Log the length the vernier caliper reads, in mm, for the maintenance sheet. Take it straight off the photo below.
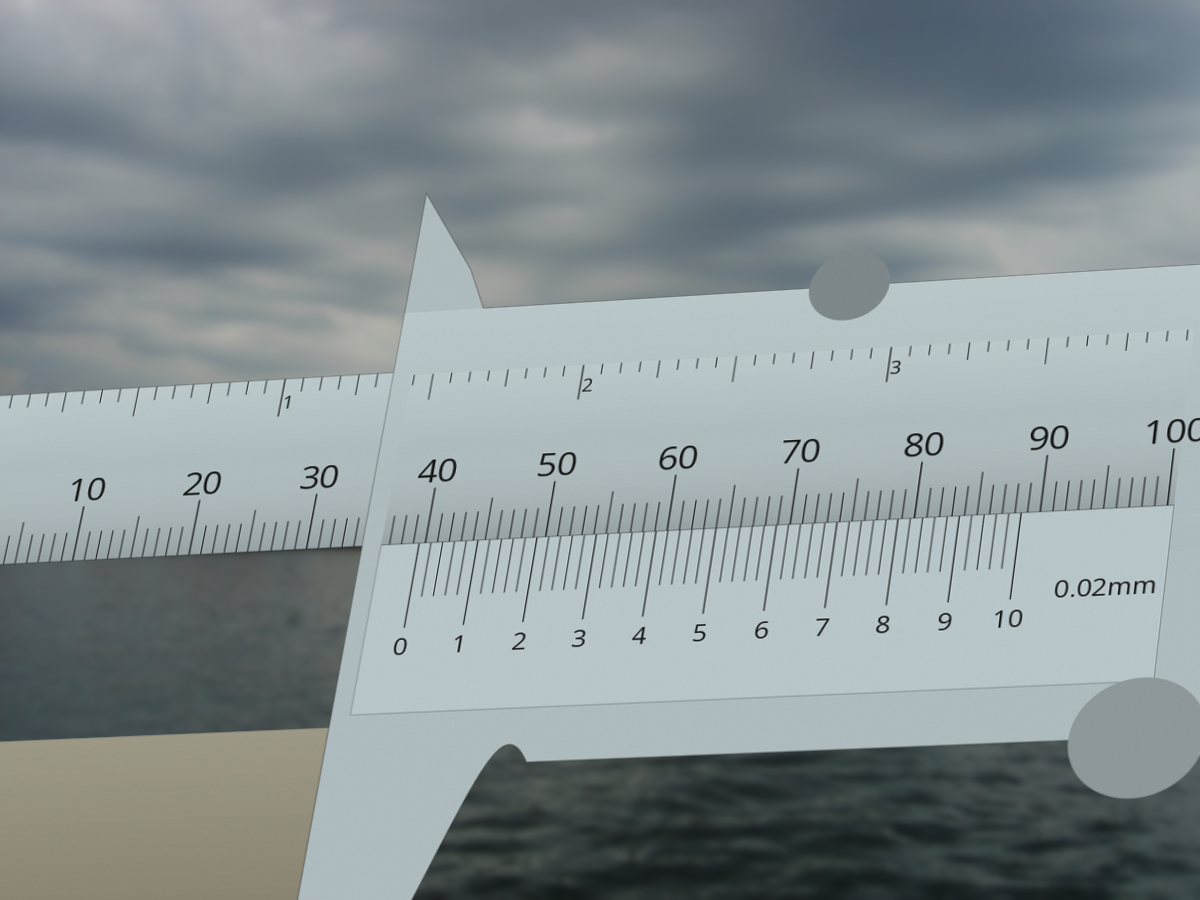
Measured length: 39.5 mm
